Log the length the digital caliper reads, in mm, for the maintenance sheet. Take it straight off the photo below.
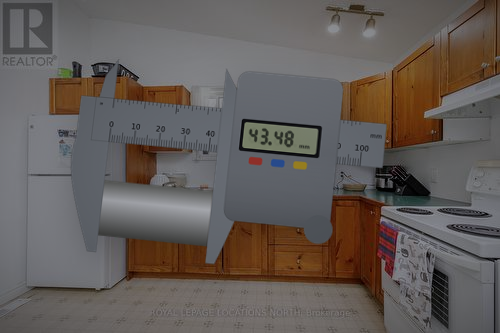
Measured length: 43.48 mm
